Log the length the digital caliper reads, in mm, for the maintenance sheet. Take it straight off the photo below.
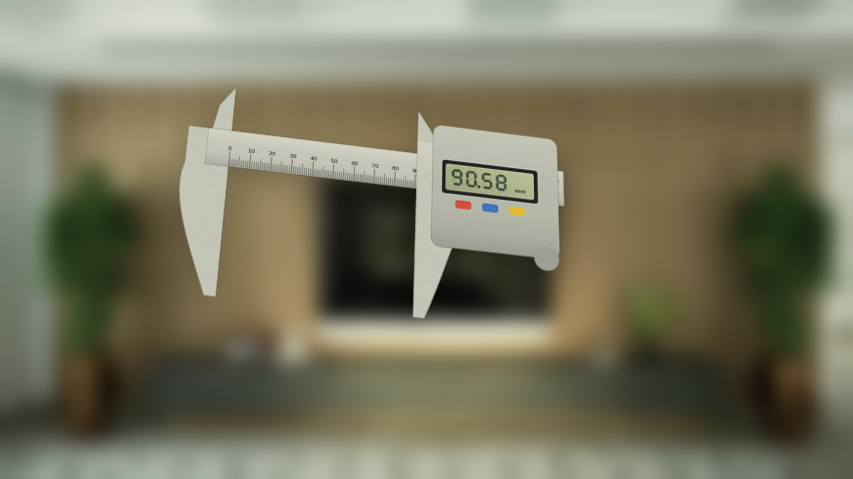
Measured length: 90.58 mm
